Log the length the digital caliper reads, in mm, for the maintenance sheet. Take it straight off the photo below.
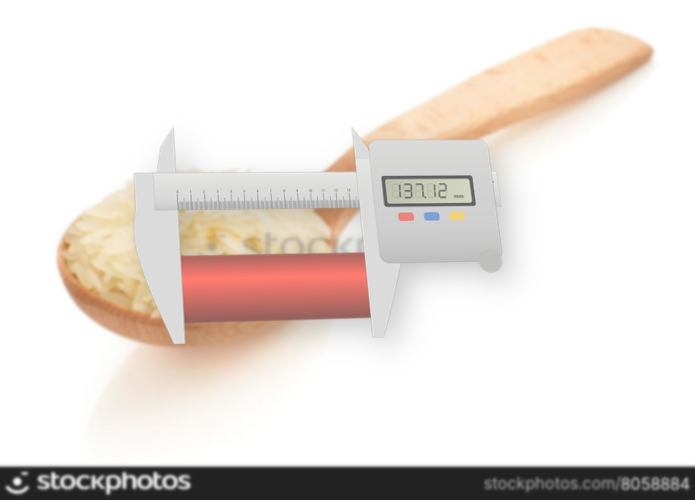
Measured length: 137.12 mm
